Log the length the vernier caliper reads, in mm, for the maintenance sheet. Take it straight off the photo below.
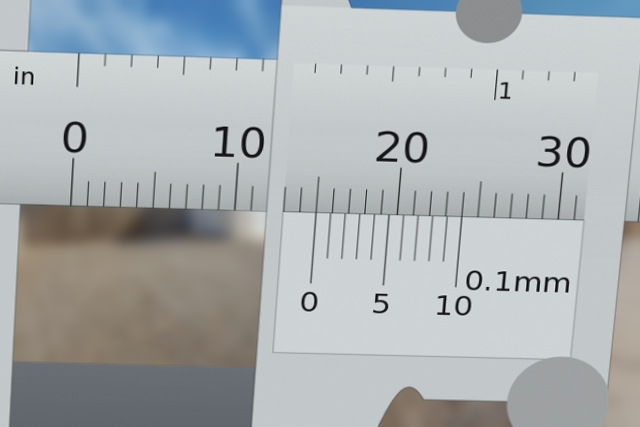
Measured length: 15.0 mm
